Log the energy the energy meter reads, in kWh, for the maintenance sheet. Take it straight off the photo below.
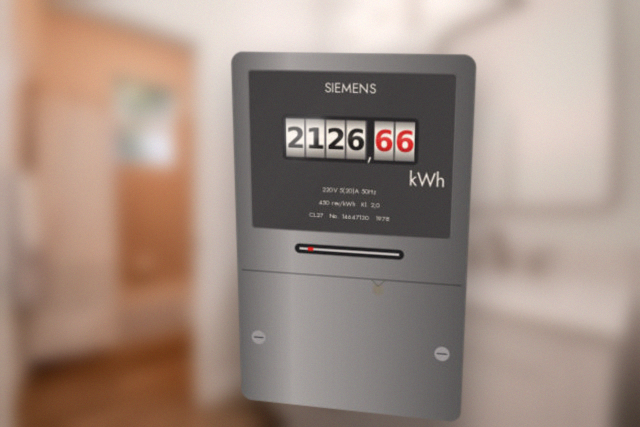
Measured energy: 2126.66 kWh
